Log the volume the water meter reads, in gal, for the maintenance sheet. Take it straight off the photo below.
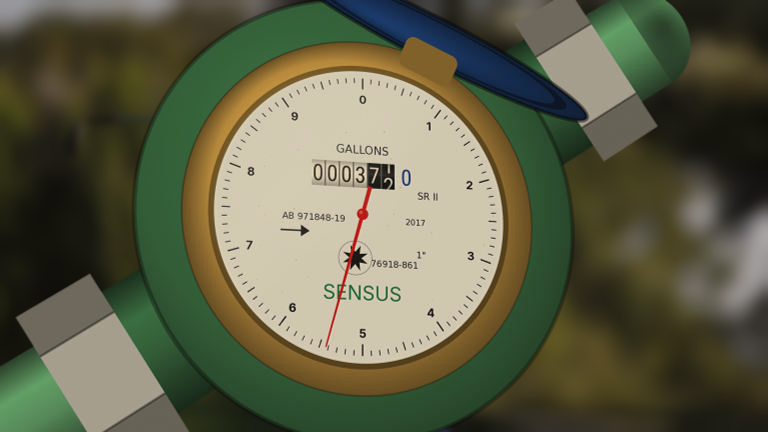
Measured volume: 3715.4 gal
